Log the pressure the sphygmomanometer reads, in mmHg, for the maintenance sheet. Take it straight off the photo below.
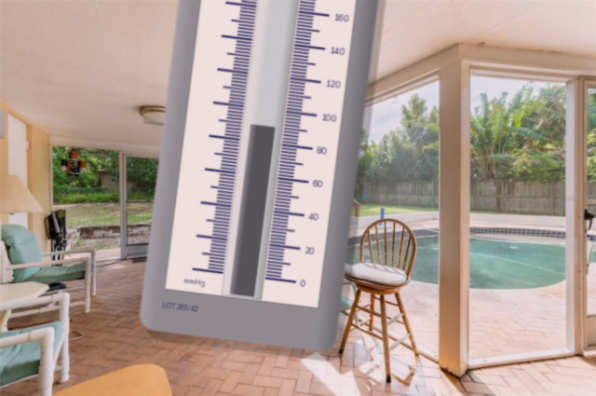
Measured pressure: 90 mmHg
